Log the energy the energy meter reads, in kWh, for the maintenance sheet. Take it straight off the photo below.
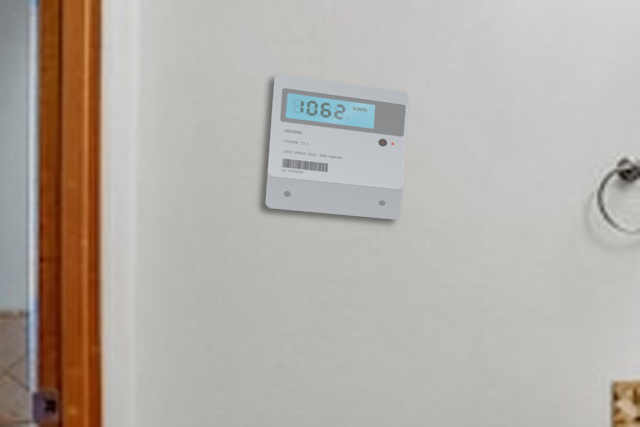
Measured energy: 1062 kWh
